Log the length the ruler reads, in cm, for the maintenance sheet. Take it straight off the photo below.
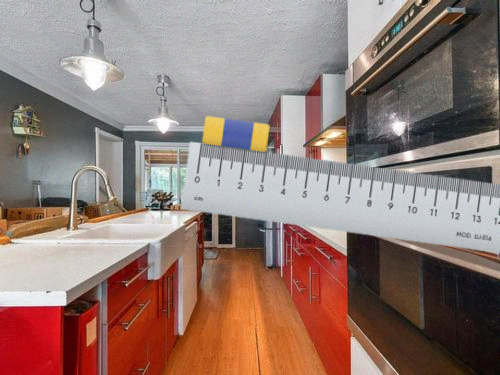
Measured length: 3 cm
